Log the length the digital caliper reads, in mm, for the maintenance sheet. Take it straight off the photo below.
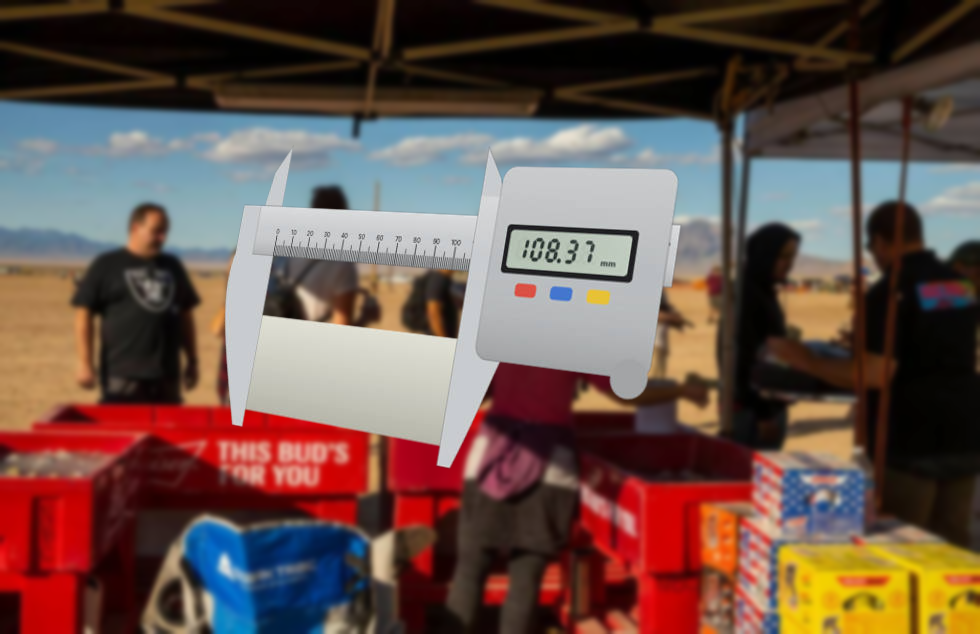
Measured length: 108.37 mm
